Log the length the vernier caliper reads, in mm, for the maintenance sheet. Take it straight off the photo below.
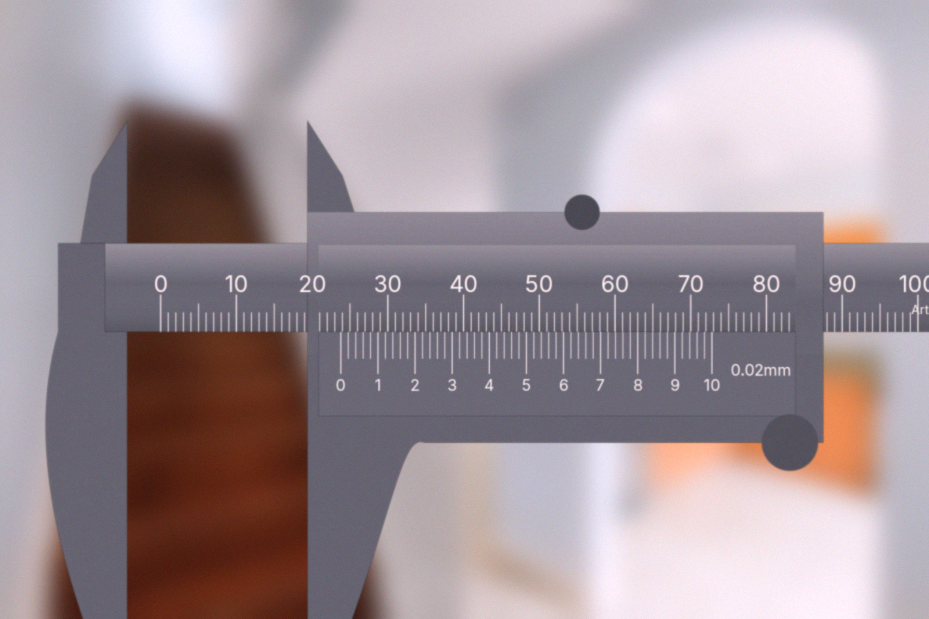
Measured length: 23.8 mm
